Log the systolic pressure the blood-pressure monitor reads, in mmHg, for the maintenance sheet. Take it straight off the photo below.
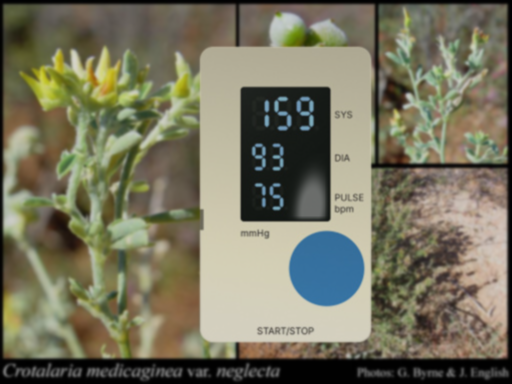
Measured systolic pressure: 159 mmHg
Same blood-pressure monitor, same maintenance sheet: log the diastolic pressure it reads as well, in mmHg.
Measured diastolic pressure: 93 mmHg
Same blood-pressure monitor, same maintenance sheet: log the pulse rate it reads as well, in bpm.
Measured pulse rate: 75 bpm
